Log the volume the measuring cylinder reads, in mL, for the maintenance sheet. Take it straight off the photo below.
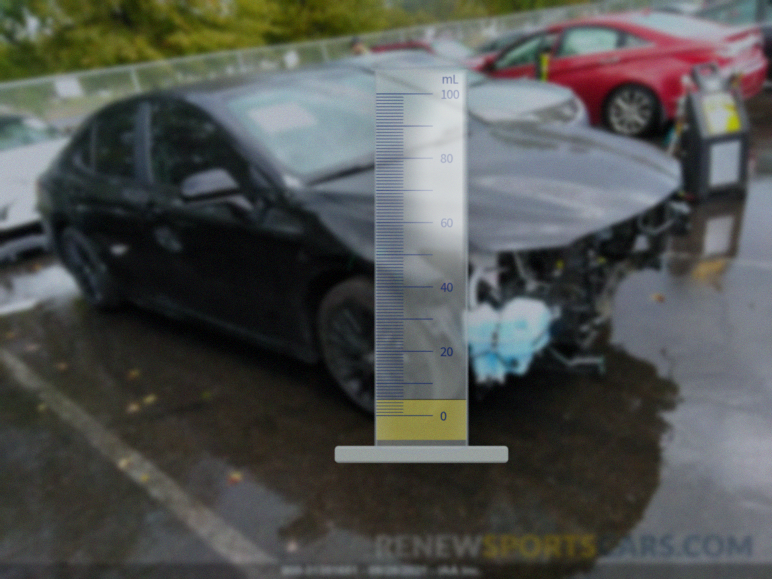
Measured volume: 5 mL
